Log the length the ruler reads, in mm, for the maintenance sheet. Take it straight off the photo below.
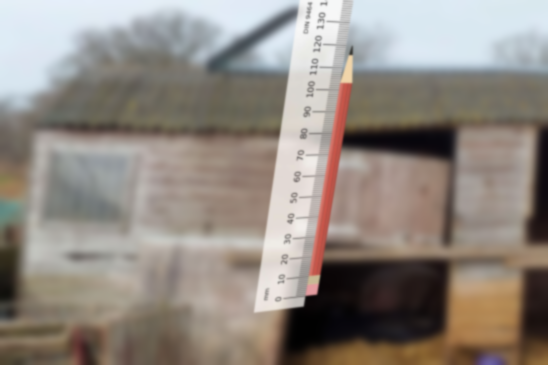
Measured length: 120 mm
